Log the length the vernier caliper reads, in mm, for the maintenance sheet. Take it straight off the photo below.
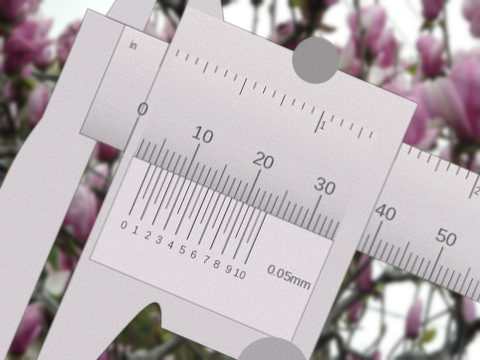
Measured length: 4.4 mm
